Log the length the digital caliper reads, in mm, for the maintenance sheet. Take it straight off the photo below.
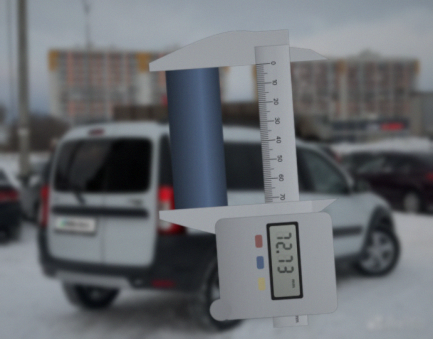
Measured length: 72.73 mm
